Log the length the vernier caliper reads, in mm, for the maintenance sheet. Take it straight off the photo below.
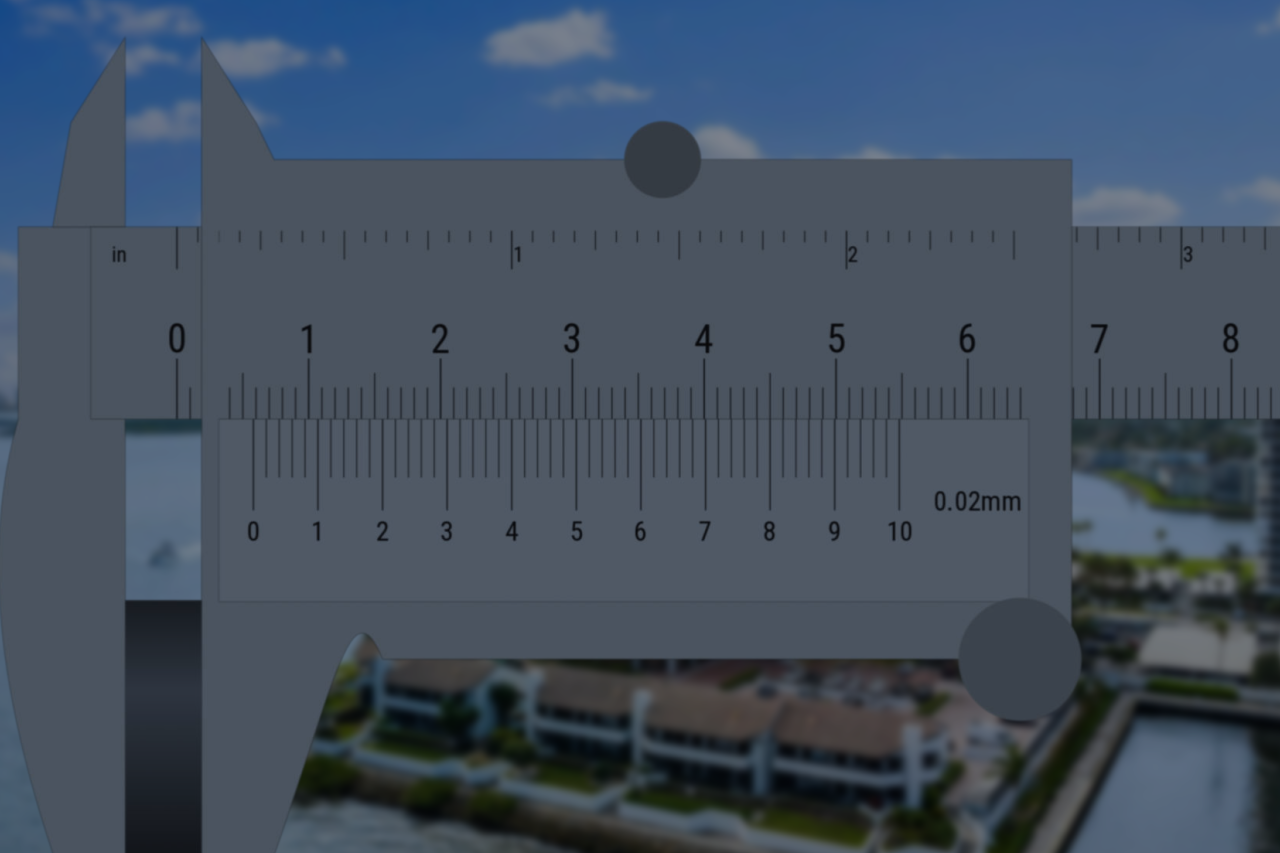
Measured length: 5.8 mm
